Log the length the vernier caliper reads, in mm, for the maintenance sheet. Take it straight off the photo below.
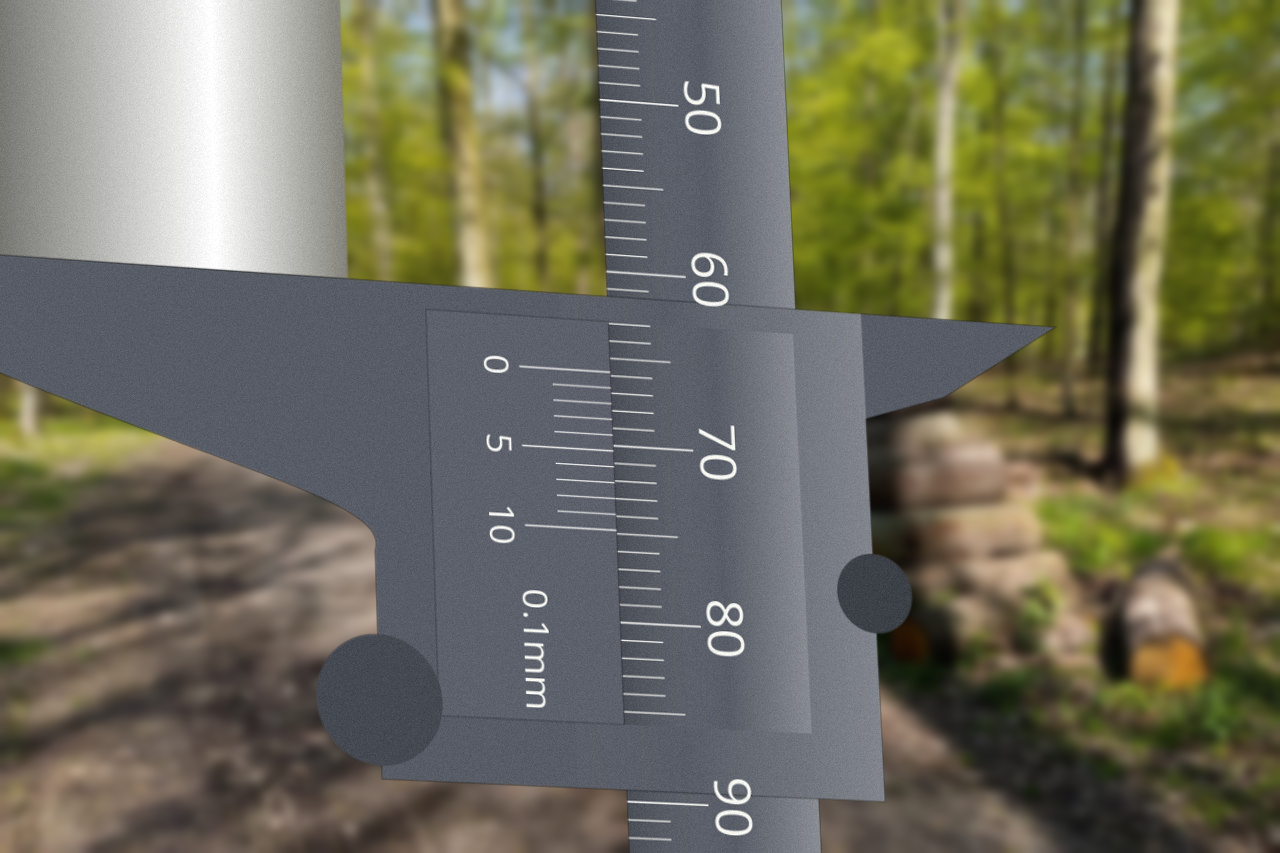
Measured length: 65.8 mm
